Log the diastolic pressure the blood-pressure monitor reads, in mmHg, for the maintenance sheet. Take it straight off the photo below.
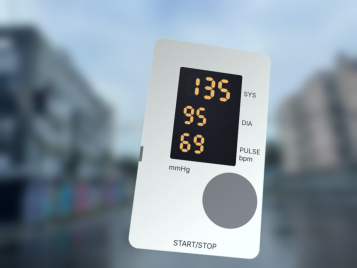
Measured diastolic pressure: 95 mmHg
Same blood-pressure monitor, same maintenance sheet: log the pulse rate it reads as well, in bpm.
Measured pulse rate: 69 bpm
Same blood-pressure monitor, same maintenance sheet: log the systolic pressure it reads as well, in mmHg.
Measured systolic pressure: 135 mmHg
